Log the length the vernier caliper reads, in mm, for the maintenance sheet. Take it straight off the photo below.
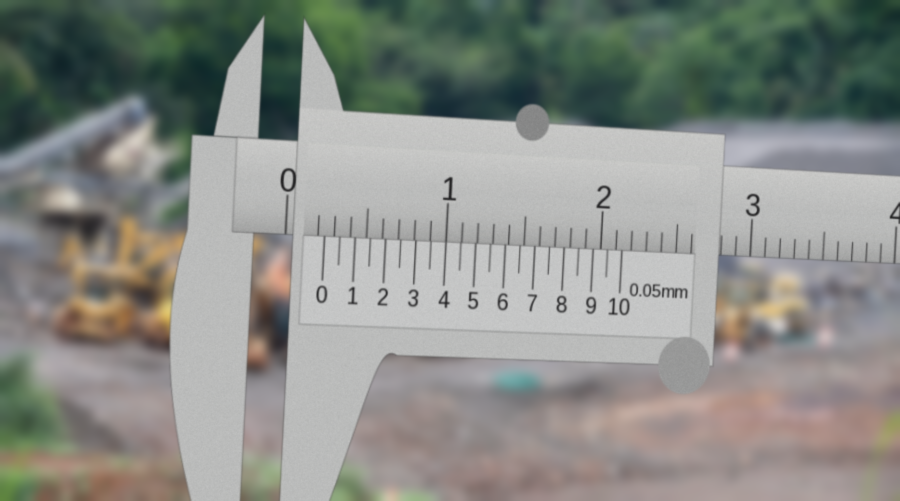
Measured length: 2.4 mm
